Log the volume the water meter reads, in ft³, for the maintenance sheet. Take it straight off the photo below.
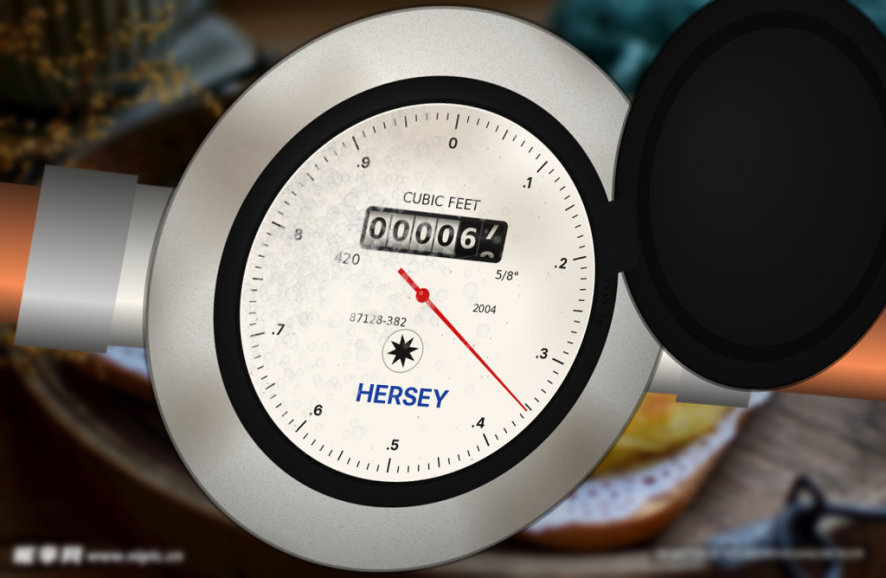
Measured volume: 67.35 ft³
